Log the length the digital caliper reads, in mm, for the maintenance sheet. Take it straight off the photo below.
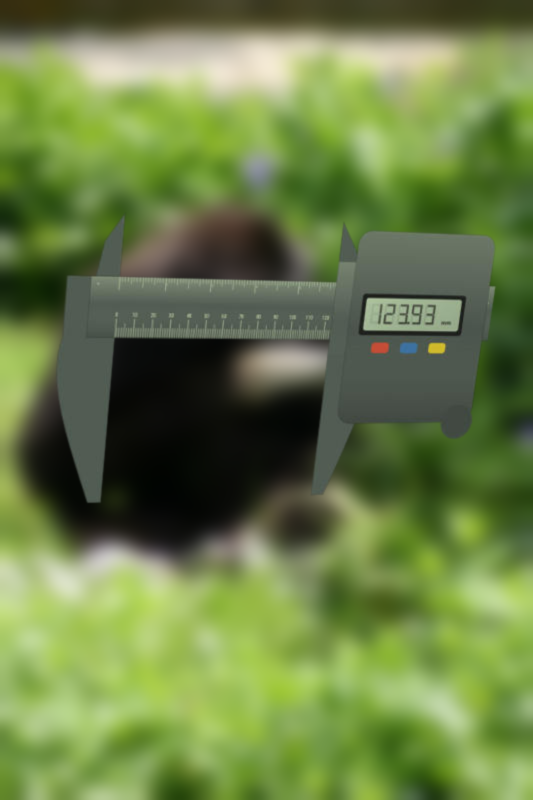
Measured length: 123.93 mm
